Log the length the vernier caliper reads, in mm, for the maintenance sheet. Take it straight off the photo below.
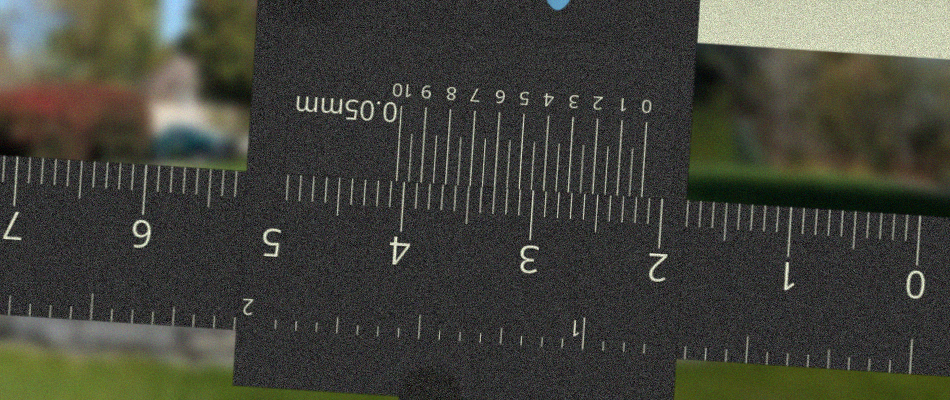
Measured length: 21.6 mm
